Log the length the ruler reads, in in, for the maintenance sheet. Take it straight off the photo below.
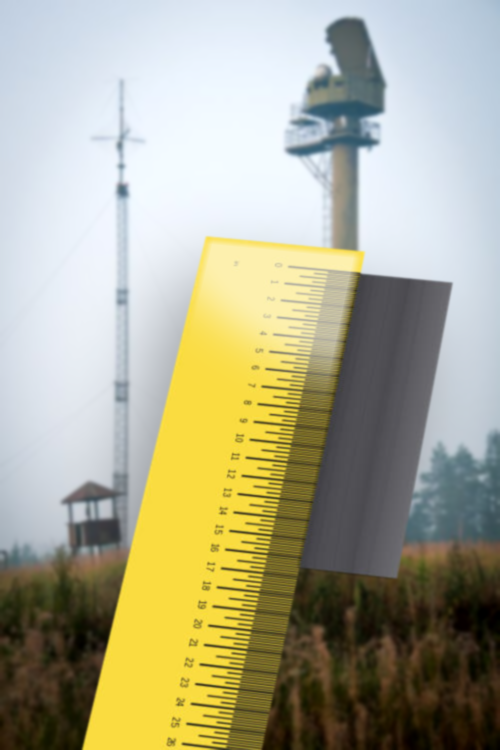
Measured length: 16.5 in
